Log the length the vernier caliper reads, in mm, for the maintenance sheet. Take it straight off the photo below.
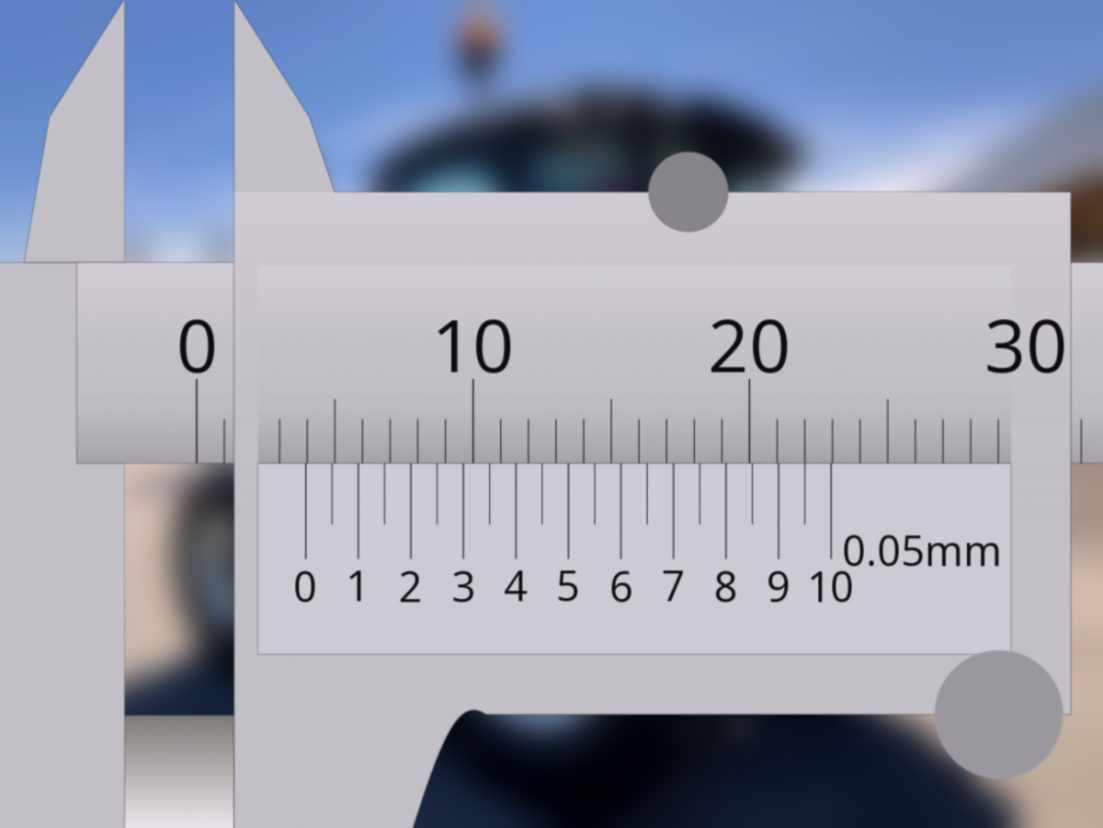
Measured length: 3.95 mm
